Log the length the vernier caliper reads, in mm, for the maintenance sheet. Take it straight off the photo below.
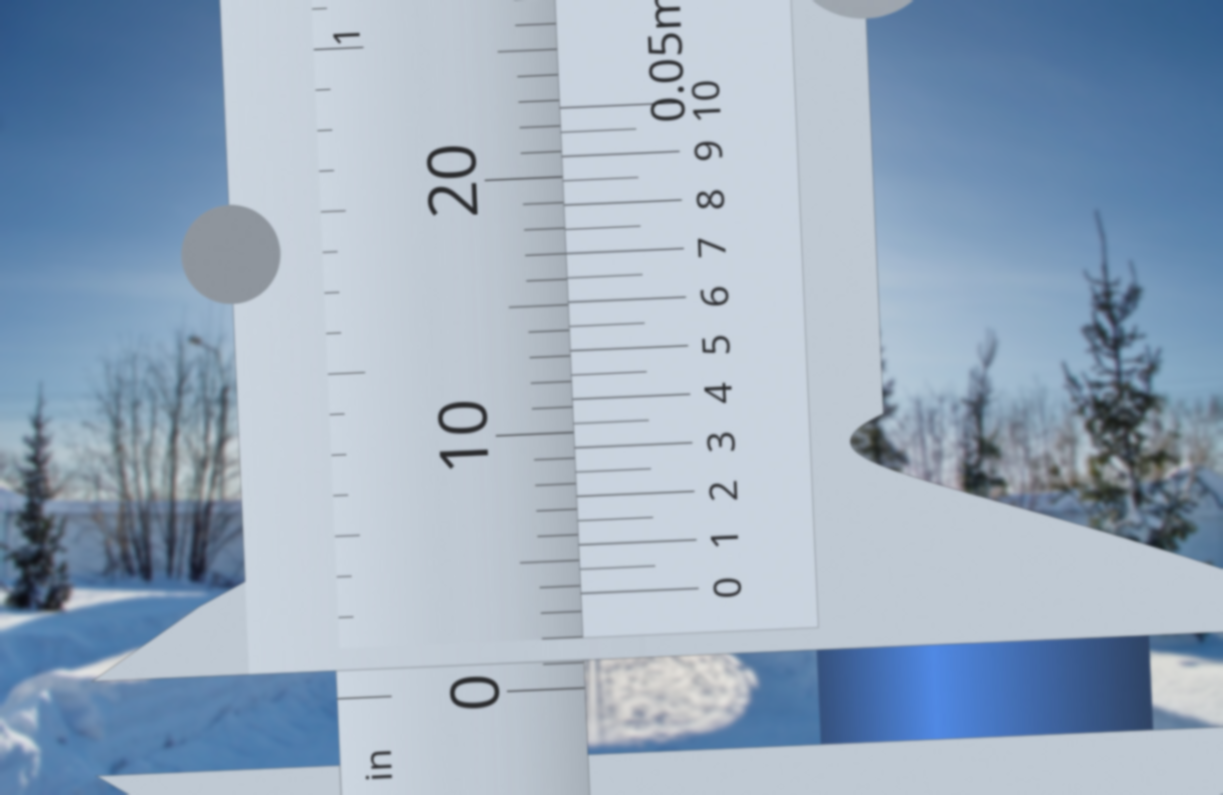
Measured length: 3.7 mm
